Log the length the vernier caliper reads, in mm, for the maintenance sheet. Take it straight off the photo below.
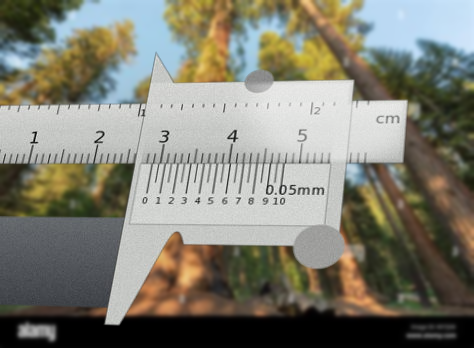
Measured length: 28.8 mm
